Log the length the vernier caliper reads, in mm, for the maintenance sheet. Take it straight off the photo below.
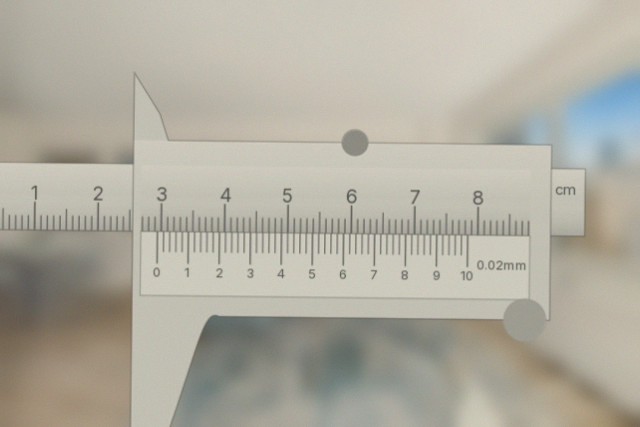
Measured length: 29.4 mm
